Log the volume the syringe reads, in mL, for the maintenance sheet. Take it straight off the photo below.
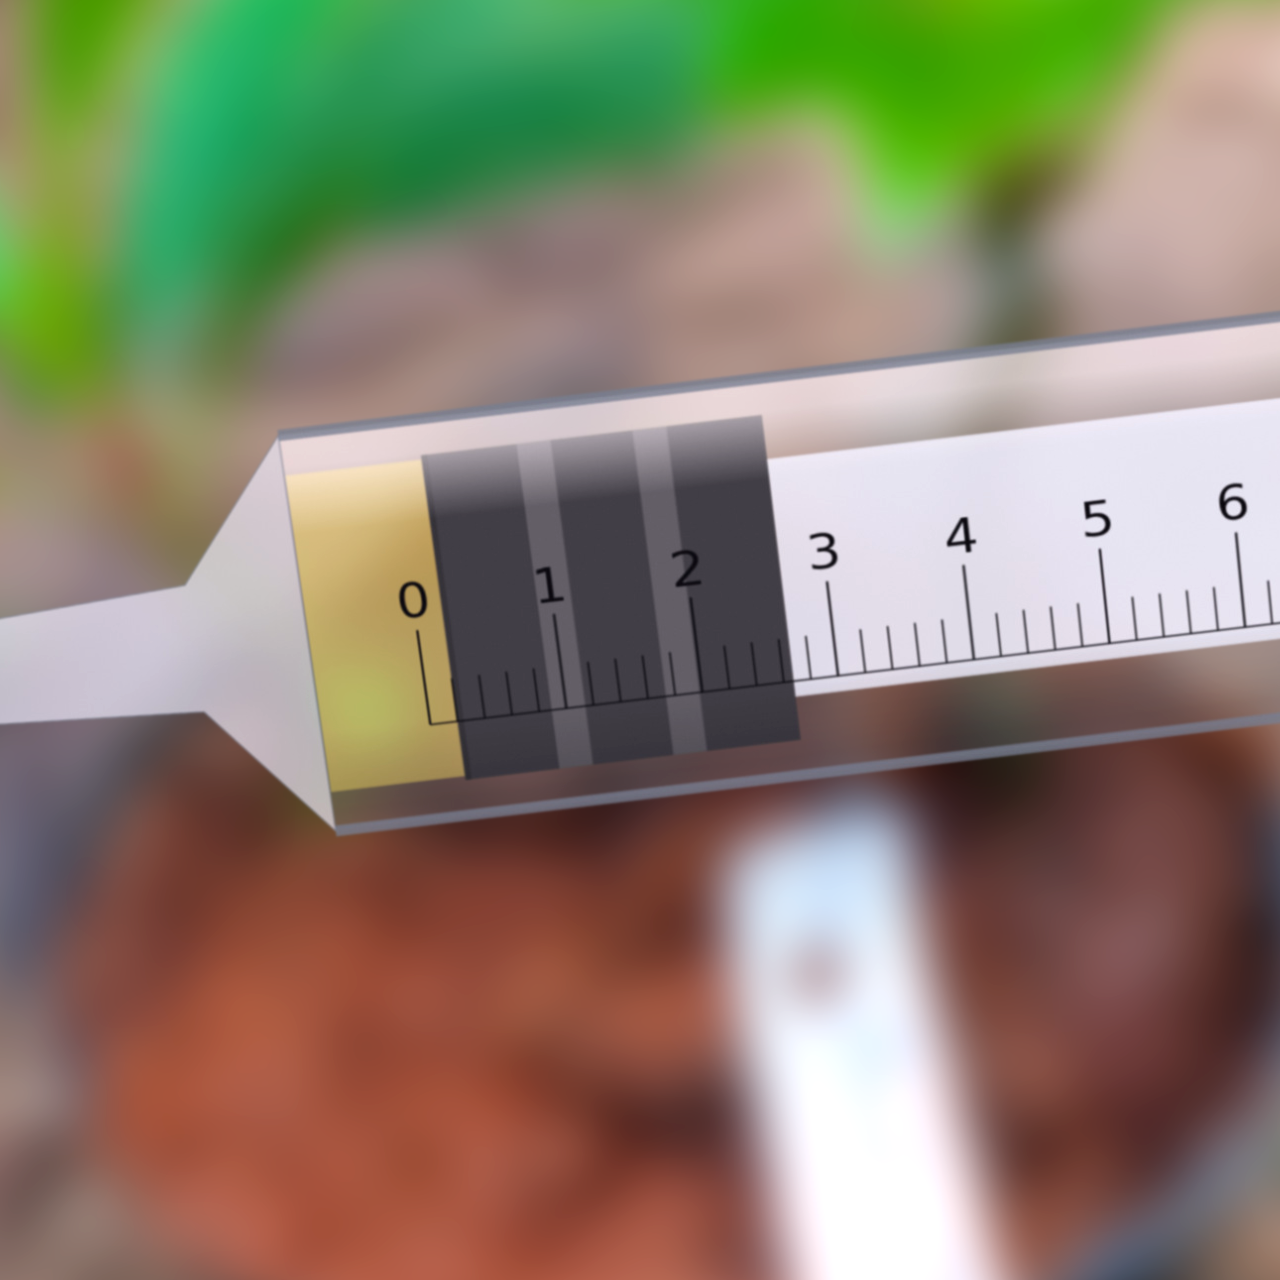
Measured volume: 0.2 mL
